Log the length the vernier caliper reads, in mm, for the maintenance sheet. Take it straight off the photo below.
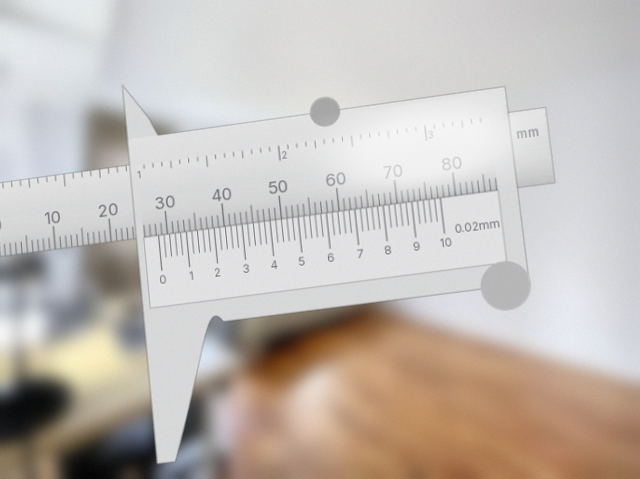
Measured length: 28.4 mm
